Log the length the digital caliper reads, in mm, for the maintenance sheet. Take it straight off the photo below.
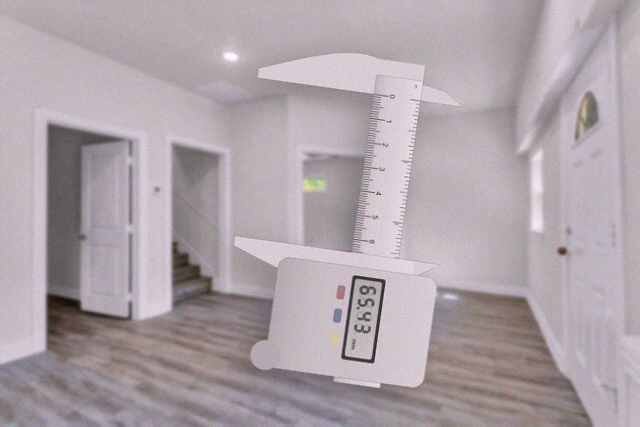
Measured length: 65.43 mm
